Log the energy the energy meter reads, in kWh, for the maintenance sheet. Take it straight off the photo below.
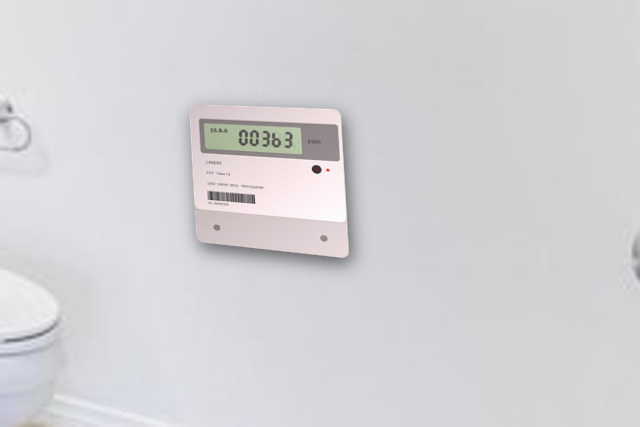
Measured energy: 363 kWh
